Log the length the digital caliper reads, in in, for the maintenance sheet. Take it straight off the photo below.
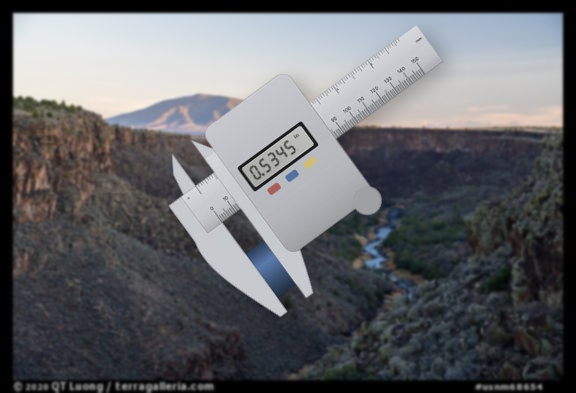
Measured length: 0.5345 in
